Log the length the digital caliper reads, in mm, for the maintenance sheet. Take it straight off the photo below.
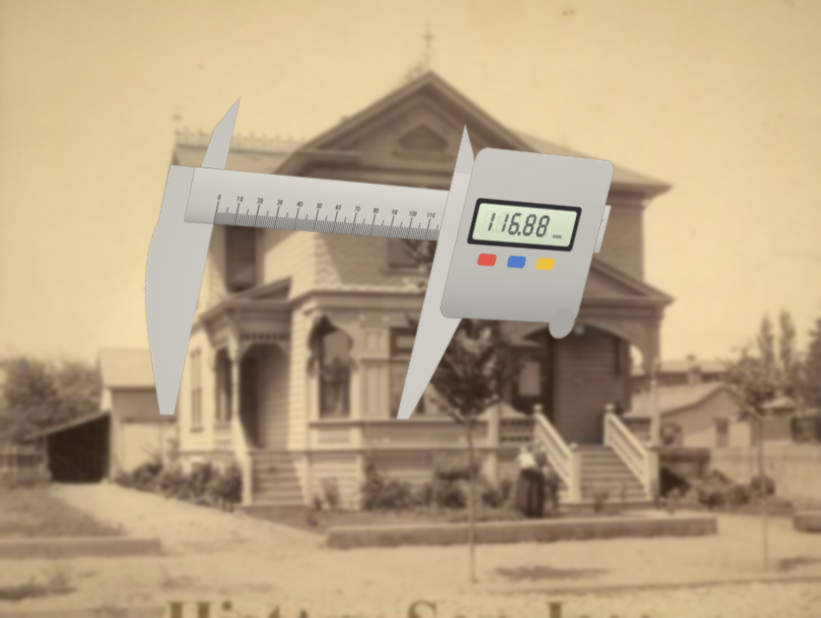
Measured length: 116.88 mm
